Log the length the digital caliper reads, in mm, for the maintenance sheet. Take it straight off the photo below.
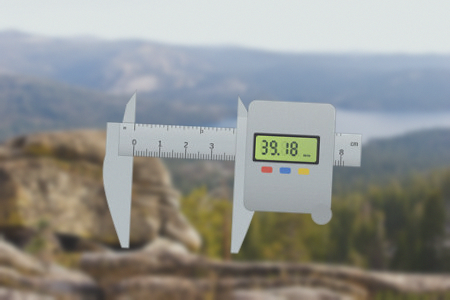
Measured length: 39.18 mm
